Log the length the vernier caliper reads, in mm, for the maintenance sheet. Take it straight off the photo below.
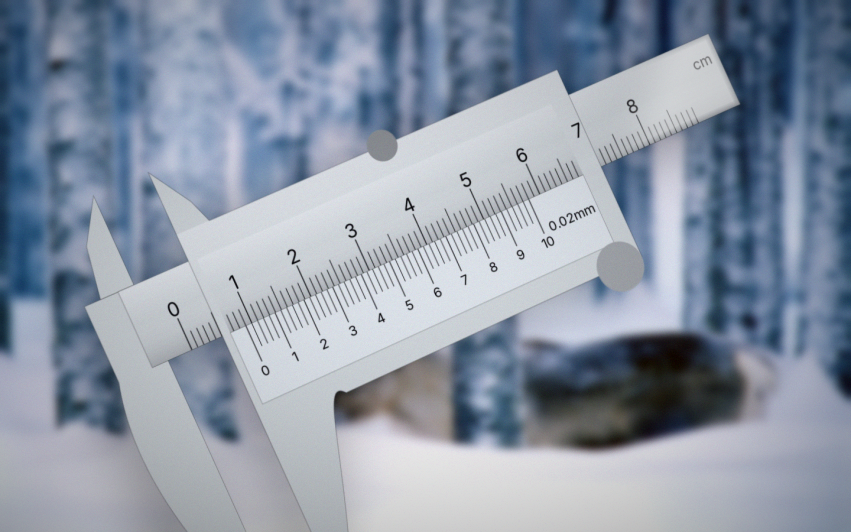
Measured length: 9.0 mm
